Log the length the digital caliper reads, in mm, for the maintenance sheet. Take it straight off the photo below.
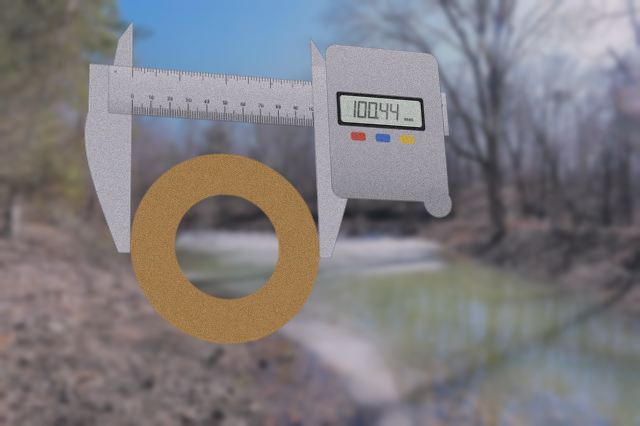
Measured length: 100.44 mm
